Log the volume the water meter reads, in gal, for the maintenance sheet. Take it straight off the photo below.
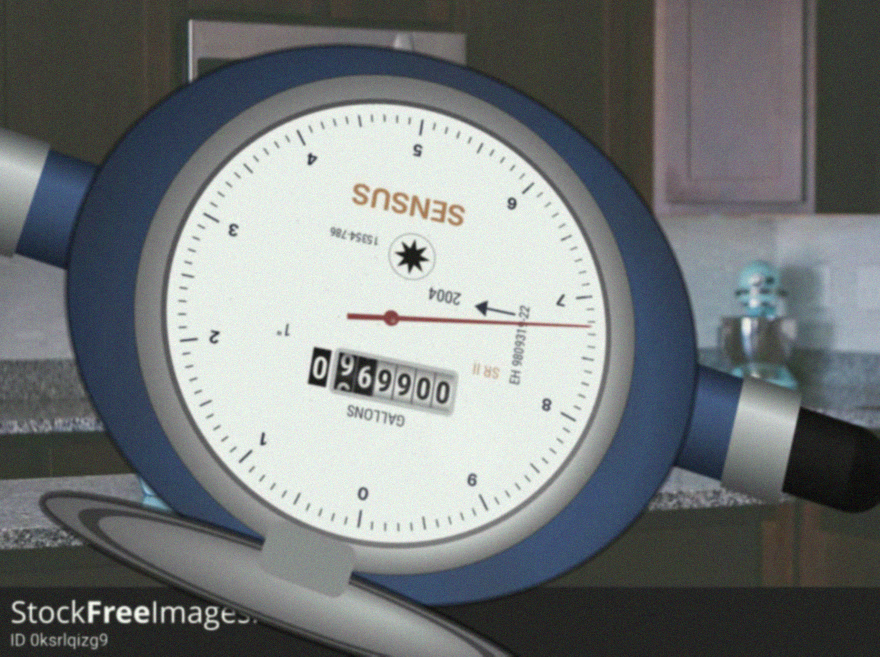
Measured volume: 66957.2 gal
